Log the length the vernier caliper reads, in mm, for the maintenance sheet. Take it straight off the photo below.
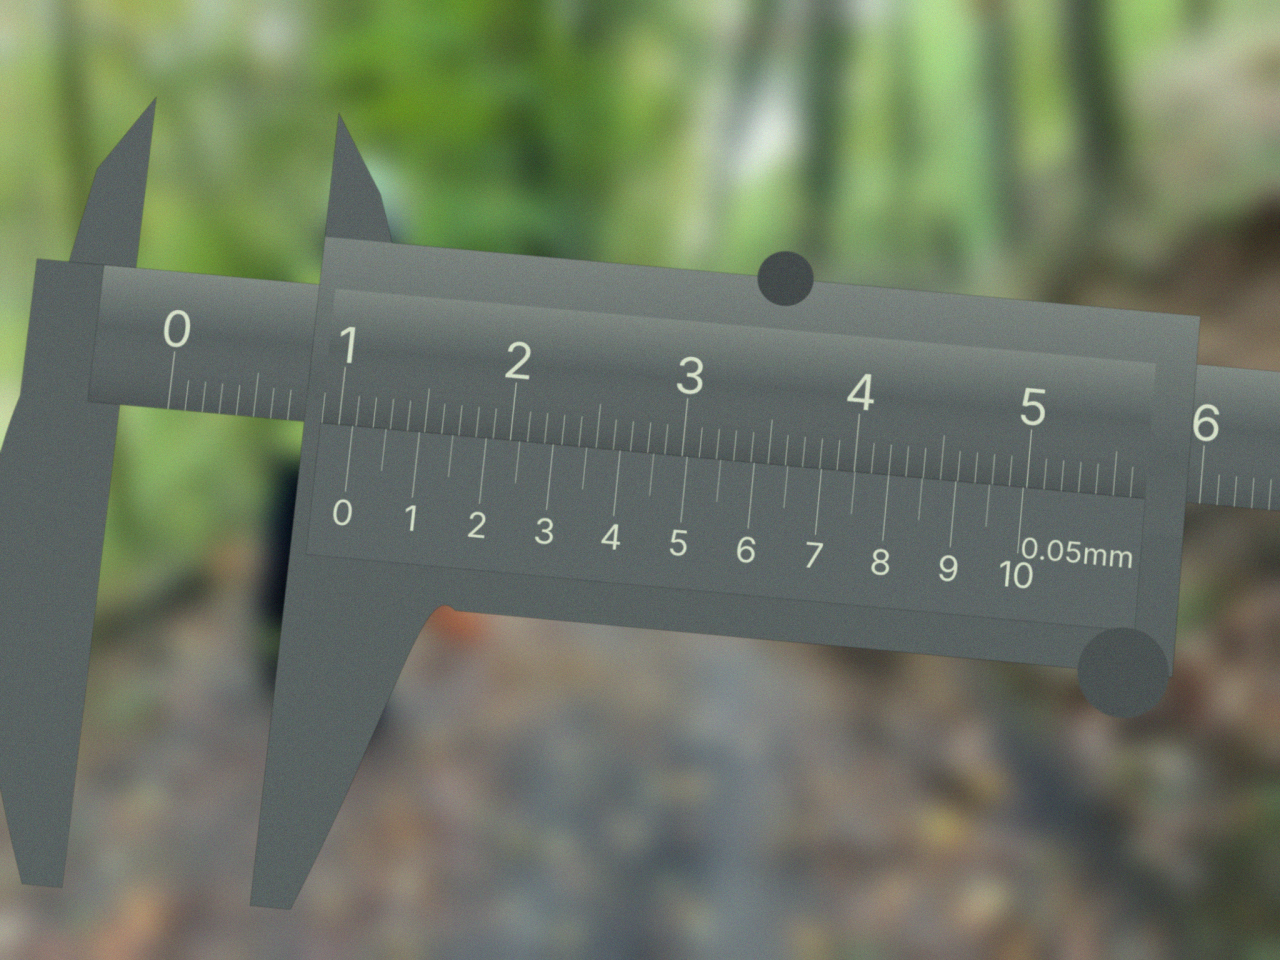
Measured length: 10.8 mm
